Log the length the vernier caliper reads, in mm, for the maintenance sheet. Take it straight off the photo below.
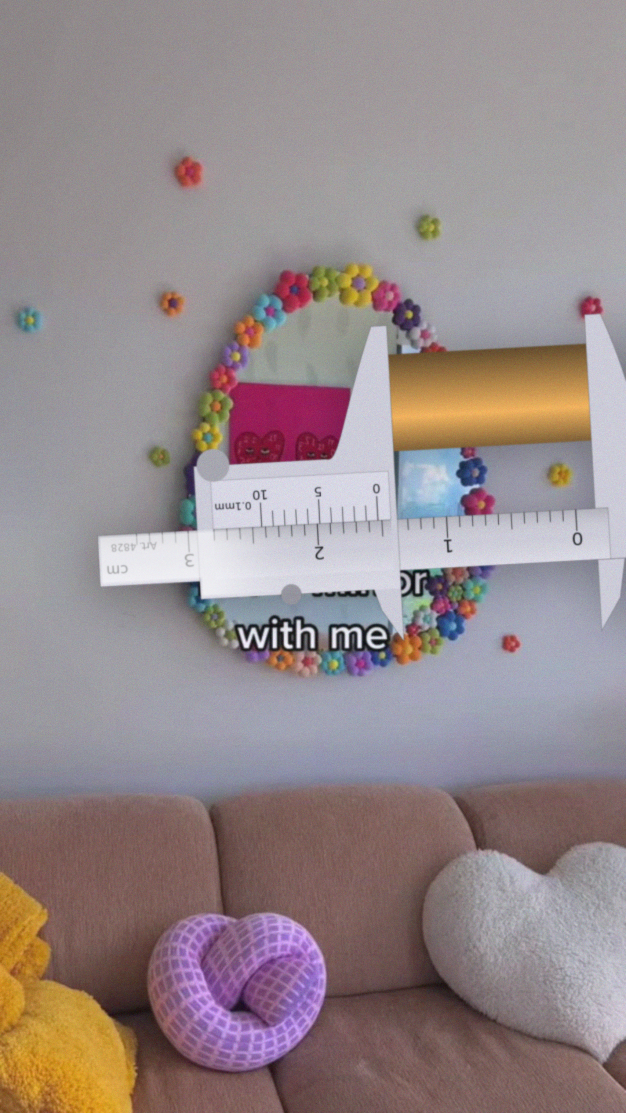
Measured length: 15.3 mm
